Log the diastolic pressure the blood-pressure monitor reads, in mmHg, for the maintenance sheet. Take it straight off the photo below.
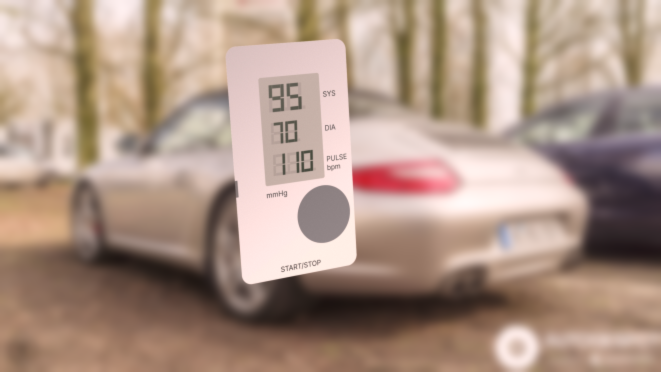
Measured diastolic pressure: 70 mmHg
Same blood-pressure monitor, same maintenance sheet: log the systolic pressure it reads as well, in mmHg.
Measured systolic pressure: 95 mmHg
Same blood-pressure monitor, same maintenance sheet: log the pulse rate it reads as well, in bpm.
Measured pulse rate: 110 bpm
